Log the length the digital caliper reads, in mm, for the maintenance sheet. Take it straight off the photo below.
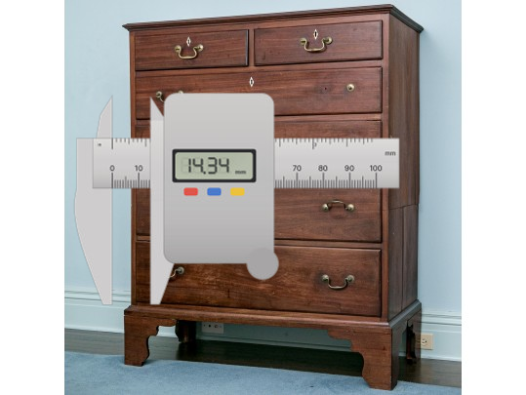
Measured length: 14.34 mm
